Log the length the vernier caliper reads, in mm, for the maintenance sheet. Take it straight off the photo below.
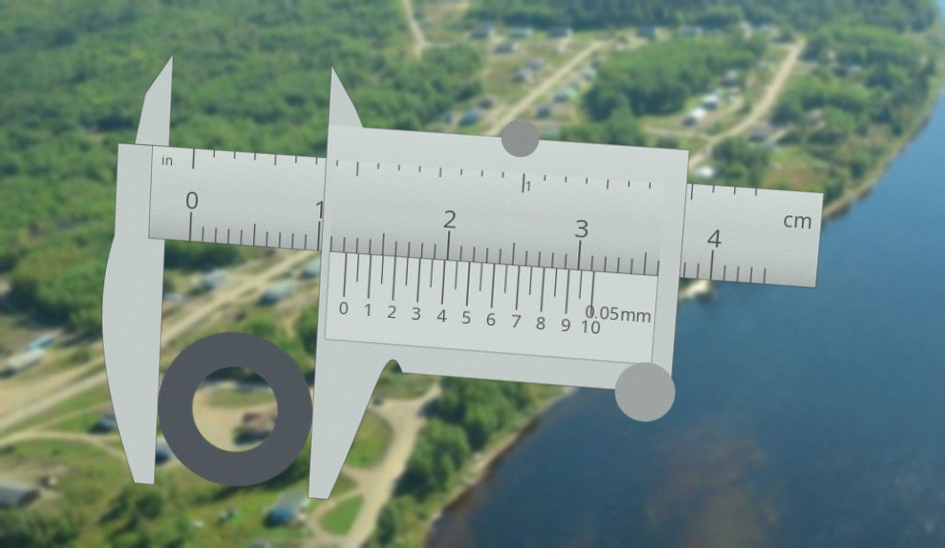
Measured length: 12.2 mm
